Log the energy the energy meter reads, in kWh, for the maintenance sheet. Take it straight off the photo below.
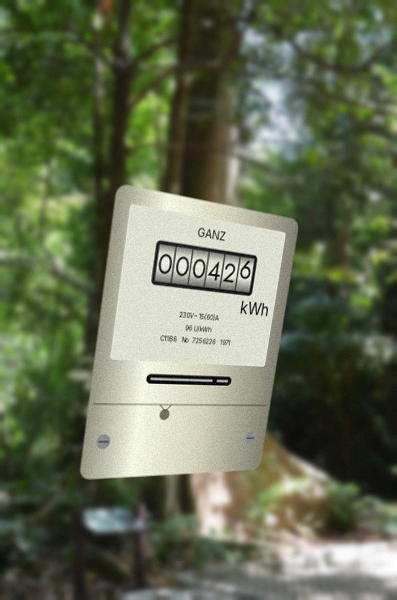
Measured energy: 426 kWh
